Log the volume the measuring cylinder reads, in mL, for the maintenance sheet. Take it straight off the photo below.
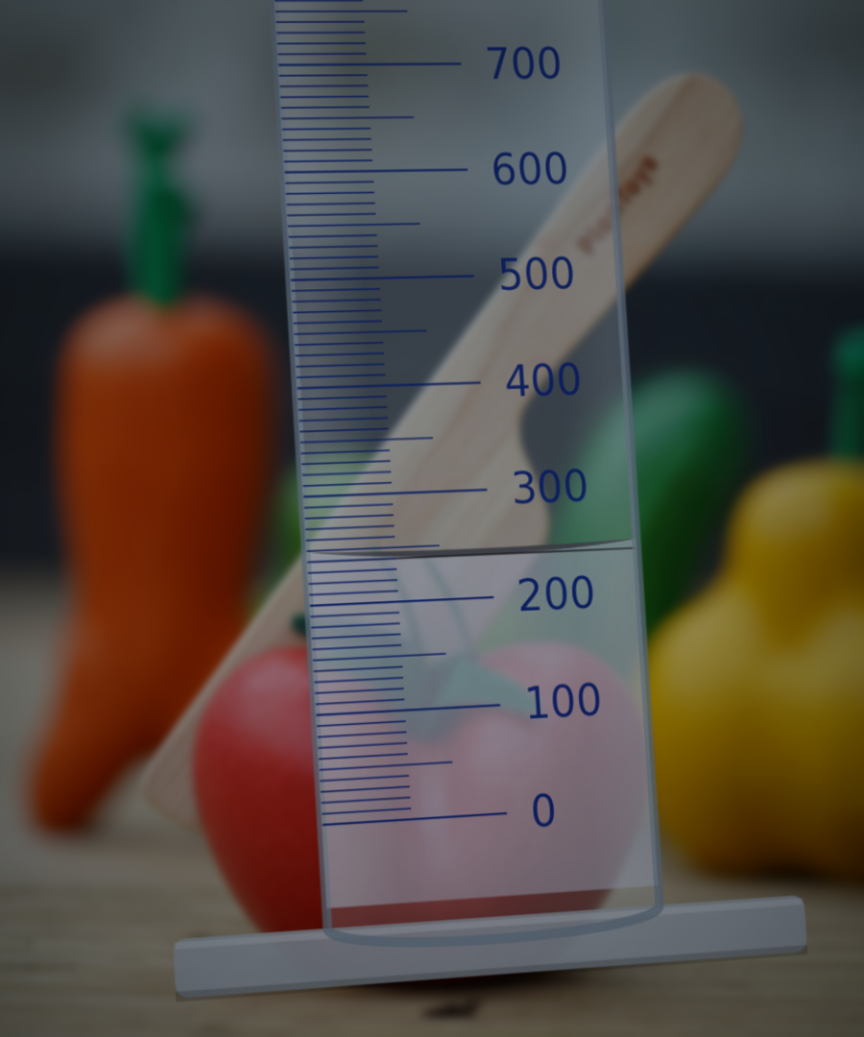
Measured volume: 240 mL
